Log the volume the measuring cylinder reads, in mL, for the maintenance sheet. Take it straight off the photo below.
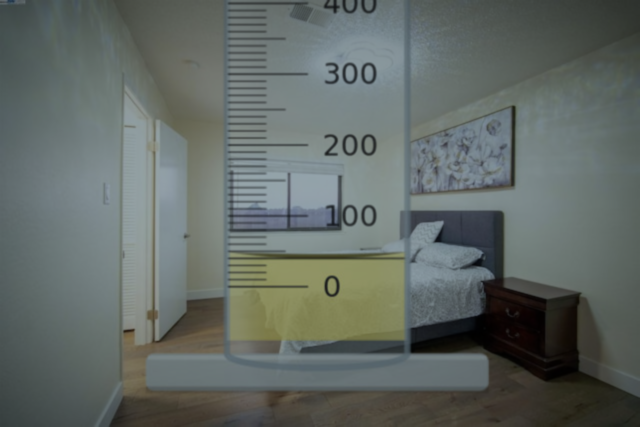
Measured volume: 40 mL
